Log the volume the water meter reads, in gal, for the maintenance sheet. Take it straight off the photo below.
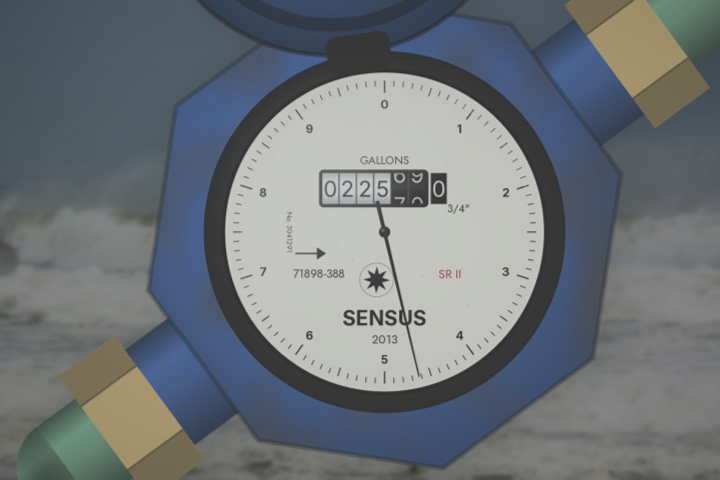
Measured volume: 225694.6 gal
